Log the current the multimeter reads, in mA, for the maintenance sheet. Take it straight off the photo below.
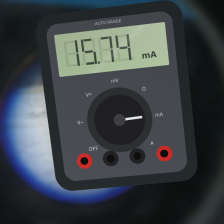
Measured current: 15.74 mA
